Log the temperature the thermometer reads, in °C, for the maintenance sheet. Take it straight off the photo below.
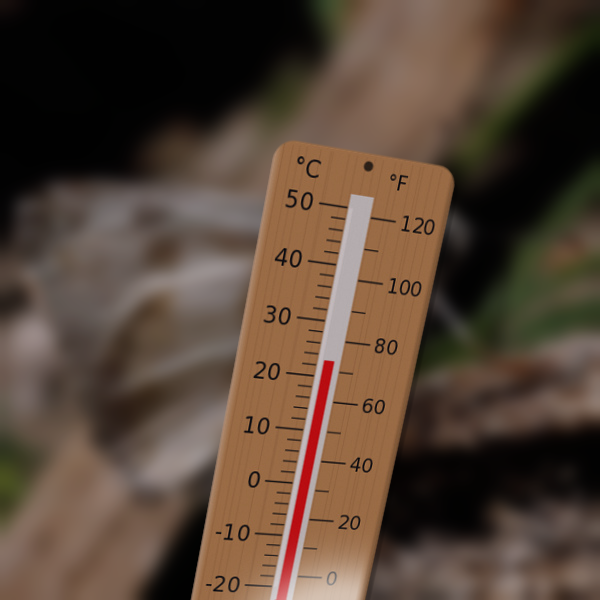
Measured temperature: 23 °C
